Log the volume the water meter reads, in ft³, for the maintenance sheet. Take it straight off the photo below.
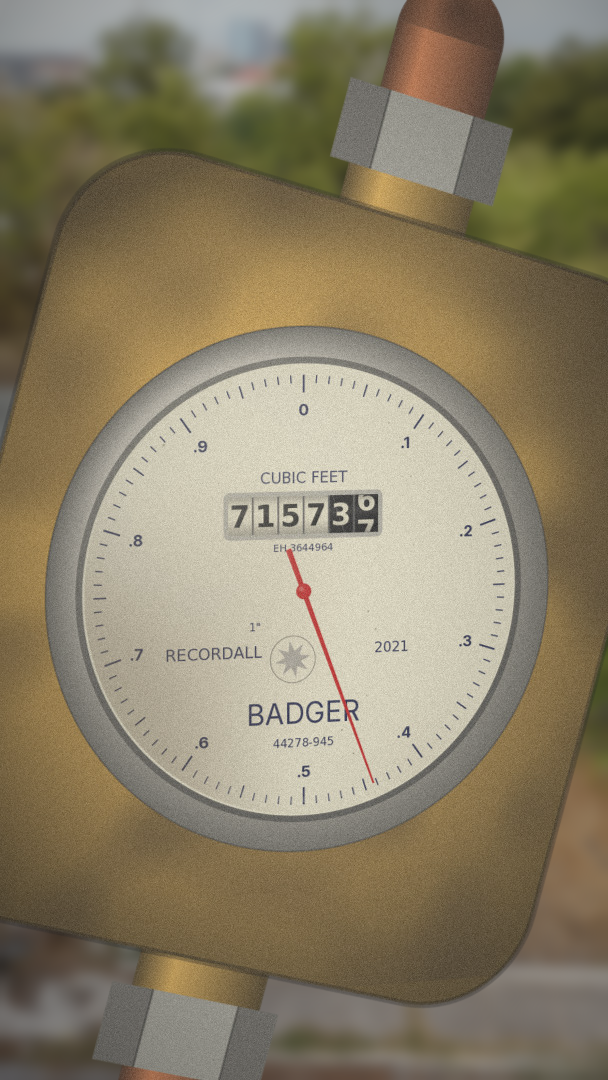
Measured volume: 715736.44 ft³
